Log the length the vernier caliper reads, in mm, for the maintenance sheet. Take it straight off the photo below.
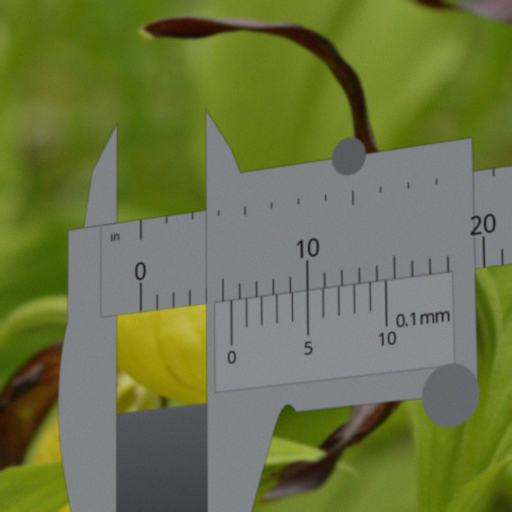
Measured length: 5.5 mm
